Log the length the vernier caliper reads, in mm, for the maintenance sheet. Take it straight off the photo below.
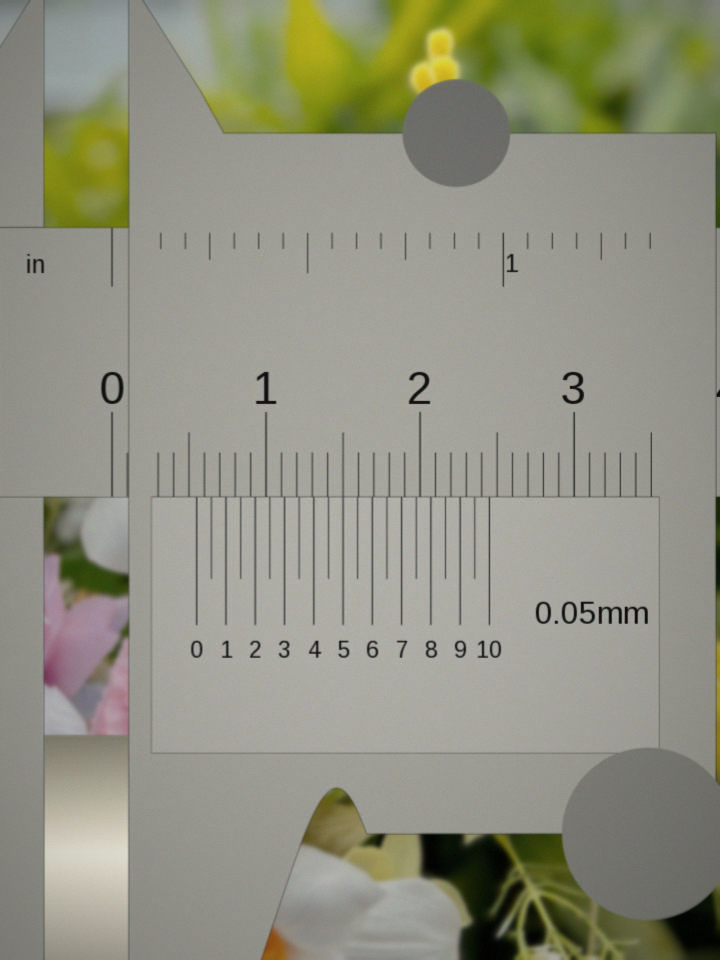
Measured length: 5.5 mm
